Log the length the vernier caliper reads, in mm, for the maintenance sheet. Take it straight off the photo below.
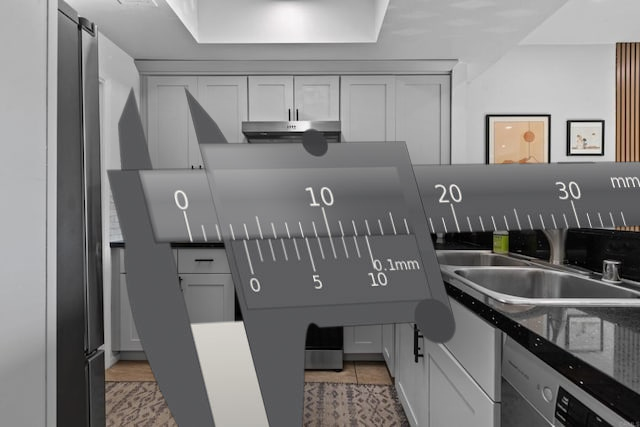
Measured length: 3.7 mm
